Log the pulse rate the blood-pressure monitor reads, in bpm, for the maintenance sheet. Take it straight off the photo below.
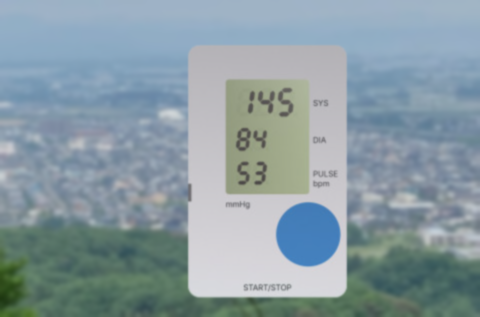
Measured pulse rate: 53 bpm
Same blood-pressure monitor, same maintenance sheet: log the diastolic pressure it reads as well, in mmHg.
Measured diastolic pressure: 84 mmHg
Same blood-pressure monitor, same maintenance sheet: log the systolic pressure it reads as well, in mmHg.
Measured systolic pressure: 145 mmHg
